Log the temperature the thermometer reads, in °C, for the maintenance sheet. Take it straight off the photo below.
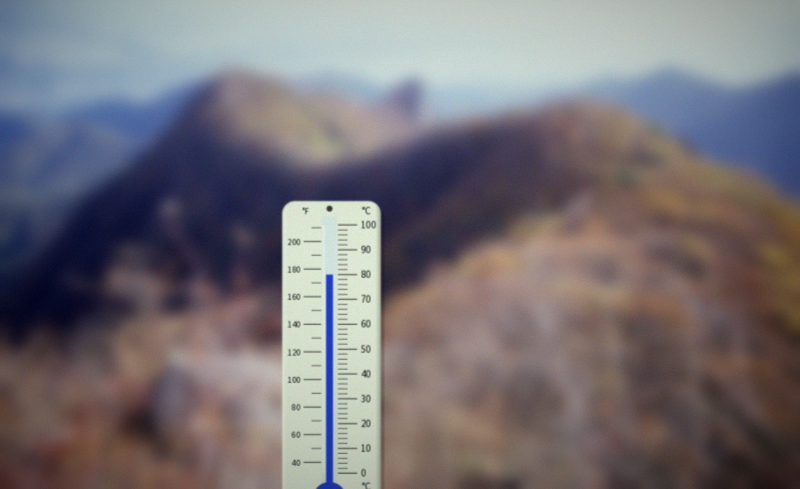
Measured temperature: 80 °C
